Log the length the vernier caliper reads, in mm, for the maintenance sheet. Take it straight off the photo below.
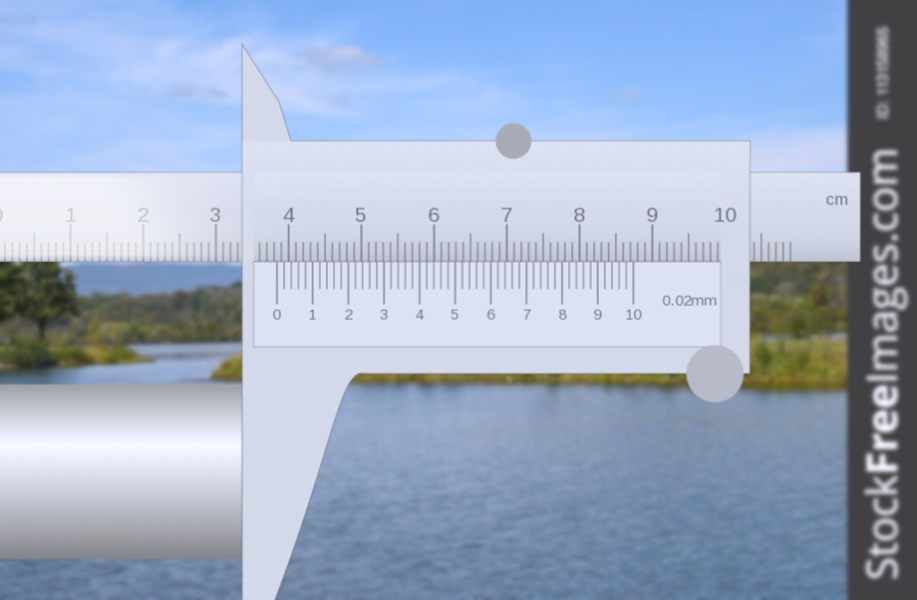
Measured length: 38.4 mm
